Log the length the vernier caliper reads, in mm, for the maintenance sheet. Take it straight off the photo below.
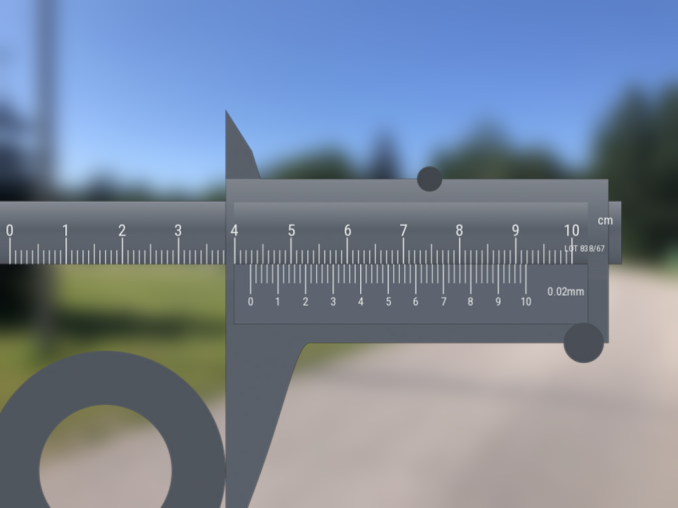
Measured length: 42.8 mm
